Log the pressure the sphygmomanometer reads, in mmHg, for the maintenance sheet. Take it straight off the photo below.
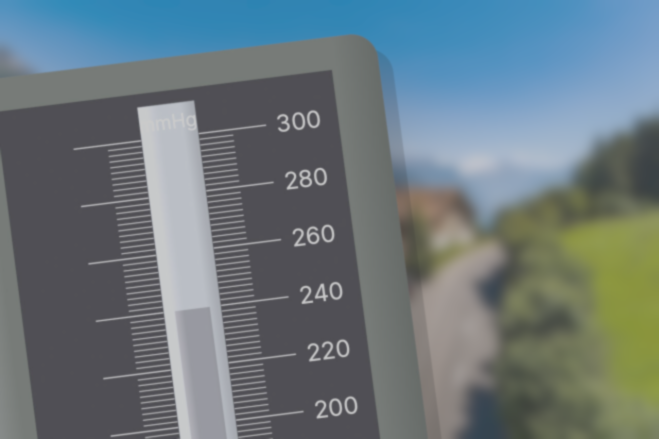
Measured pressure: 240 mmHg
